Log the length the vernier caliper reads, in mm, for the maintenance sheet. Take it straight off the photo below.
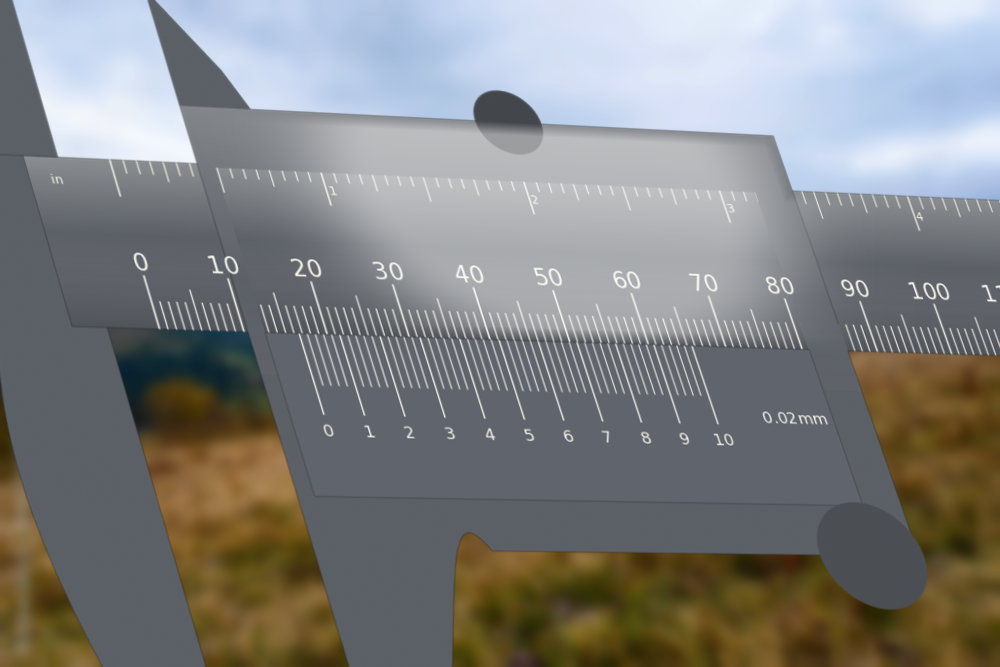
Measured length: 16.6 mm
